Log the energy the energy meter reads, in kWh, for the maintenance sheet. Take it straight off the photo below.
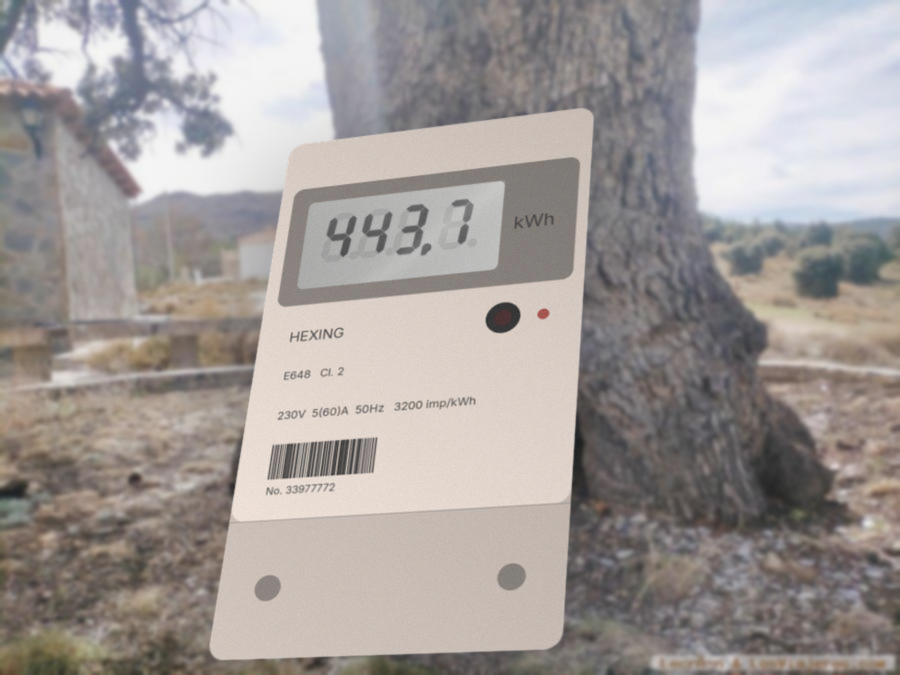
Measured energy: 443.7 kWh
